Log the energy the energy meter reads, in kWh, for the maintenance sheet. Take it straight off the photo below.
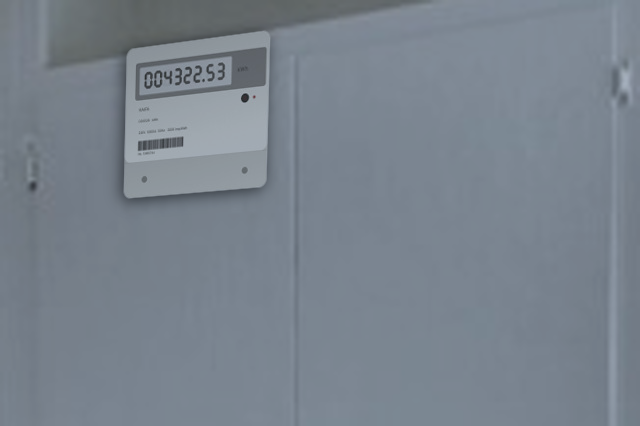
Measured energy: 4322.53 kWh
